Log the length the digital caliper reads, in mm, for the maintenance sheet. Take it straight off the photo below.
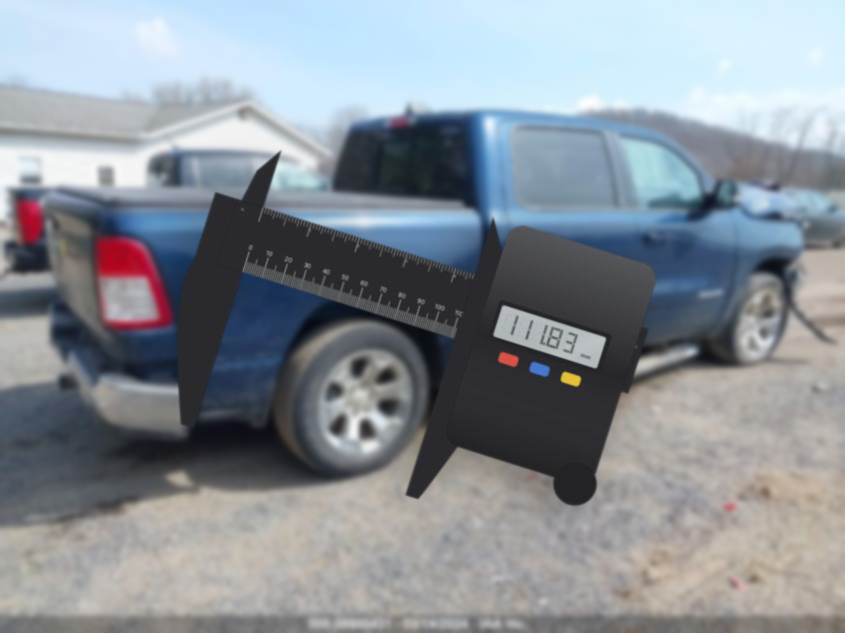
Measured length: 111.83 mm
